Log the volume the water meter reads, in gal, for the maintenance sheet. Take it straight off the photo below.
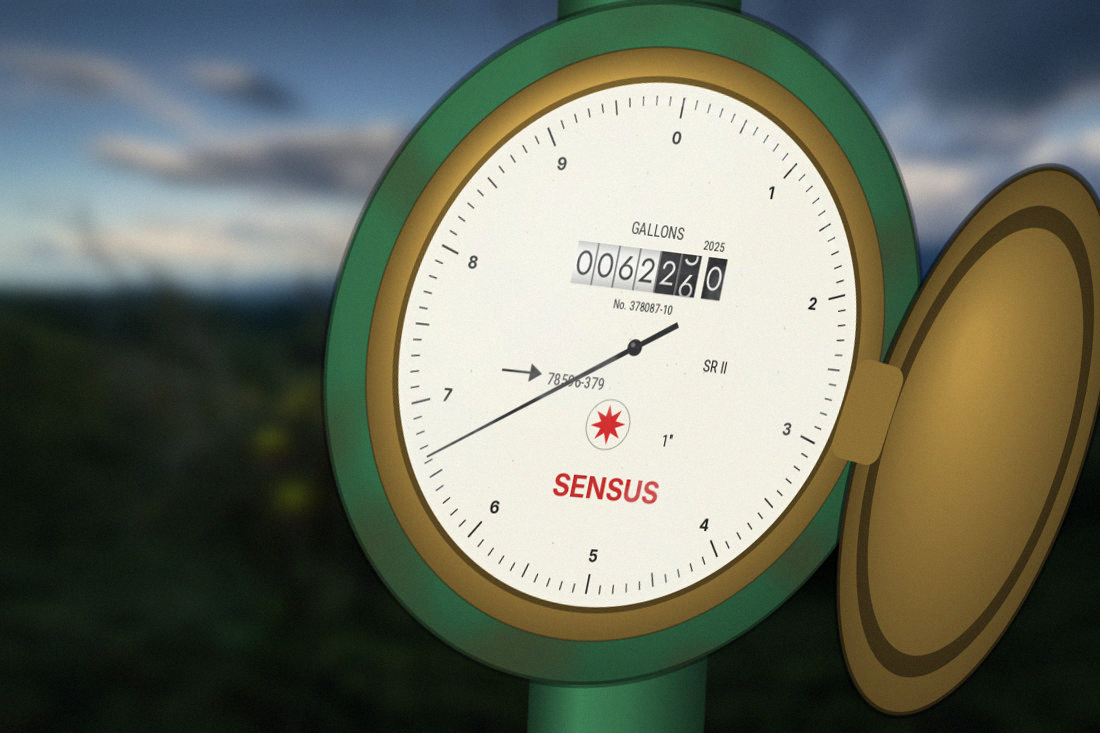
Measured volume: 62256.6 gal
